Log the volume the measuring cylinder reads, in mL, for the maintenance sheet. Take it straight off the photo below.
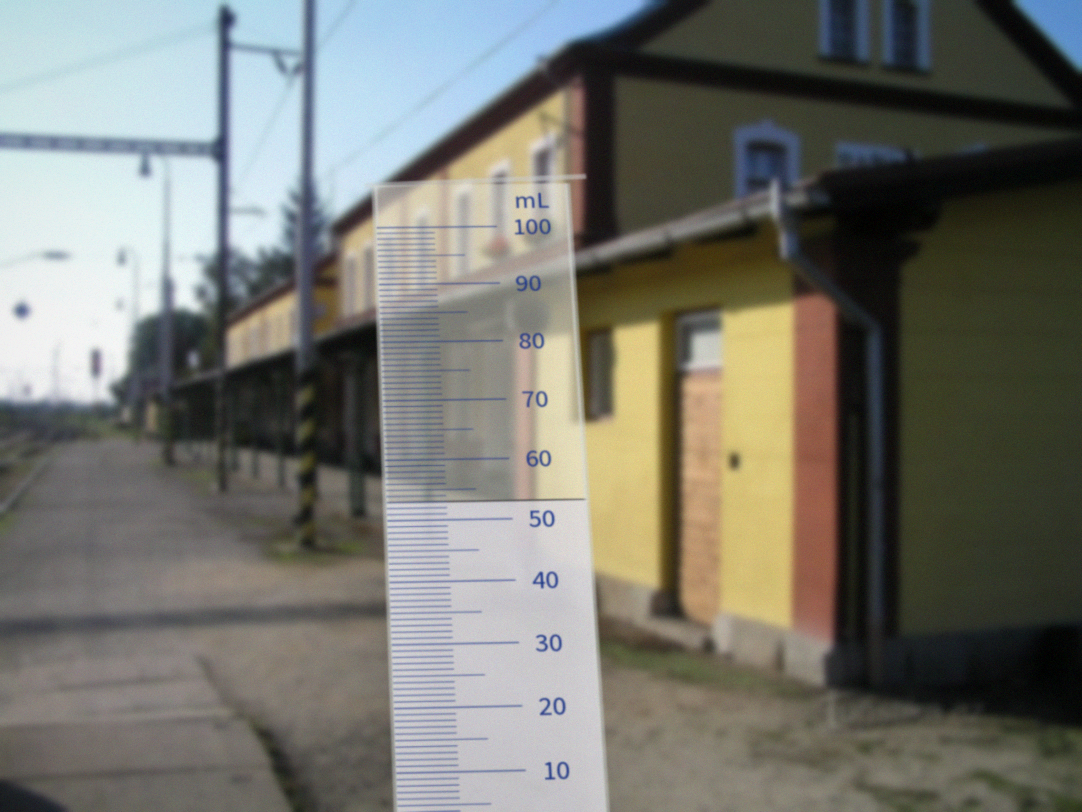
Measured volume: 53 mL
